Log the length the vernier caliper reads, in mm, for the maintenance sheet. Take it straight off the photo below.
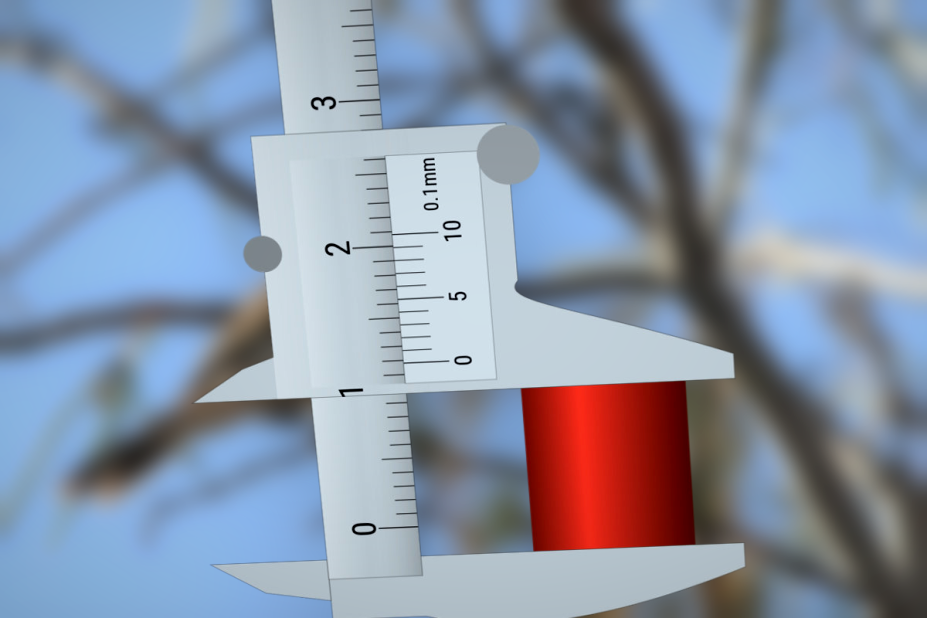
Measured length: 11.8 mm
